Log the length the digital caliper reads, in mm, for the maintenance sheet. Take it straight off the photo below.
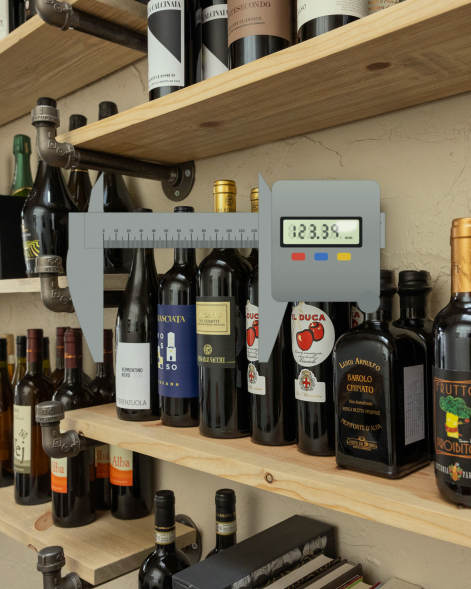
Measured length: 123.39 mm
